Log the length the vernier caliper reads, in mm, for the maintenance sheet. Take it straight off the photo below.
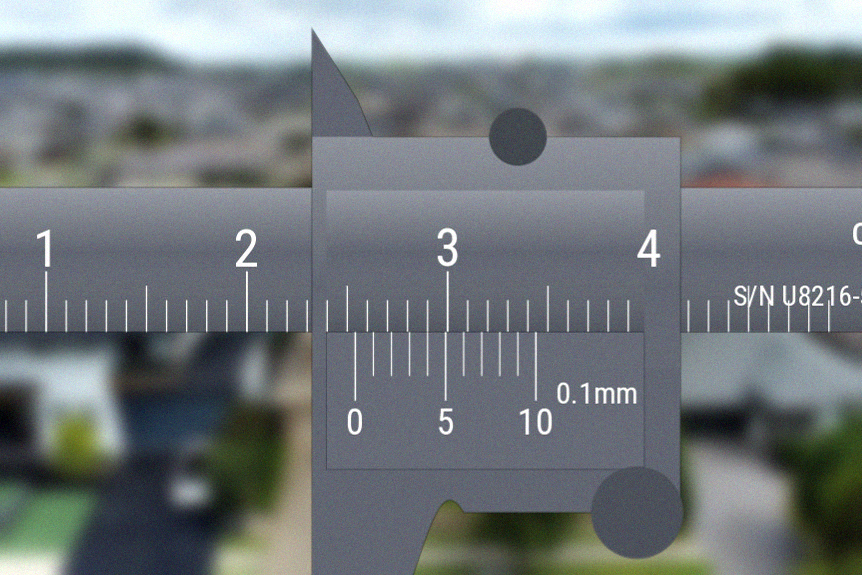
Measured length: 25.4 mm
